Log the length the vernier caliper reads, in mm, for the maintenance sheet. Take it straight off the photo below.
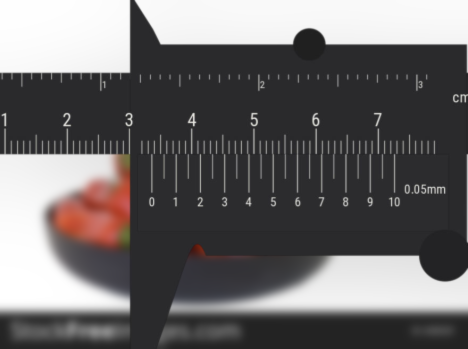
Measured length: 33.6 mm
